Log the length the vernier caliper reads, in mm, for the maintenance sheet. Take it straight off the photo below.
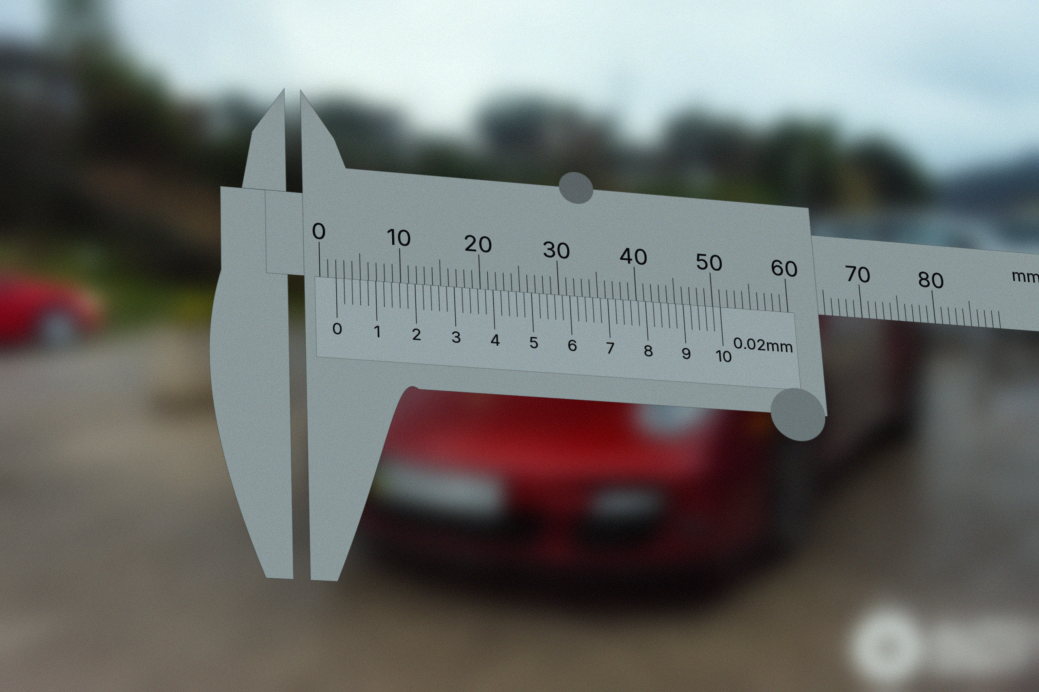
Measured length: 2.0 mm
